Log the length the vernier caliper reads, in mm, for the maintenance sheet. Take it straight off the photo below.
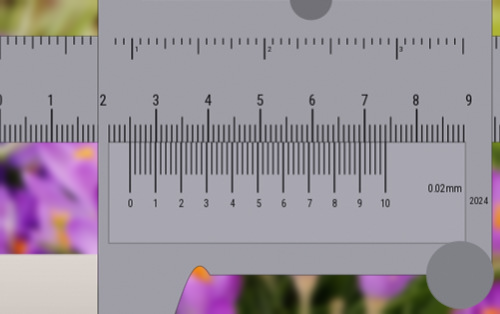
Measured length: 25.0 mm
